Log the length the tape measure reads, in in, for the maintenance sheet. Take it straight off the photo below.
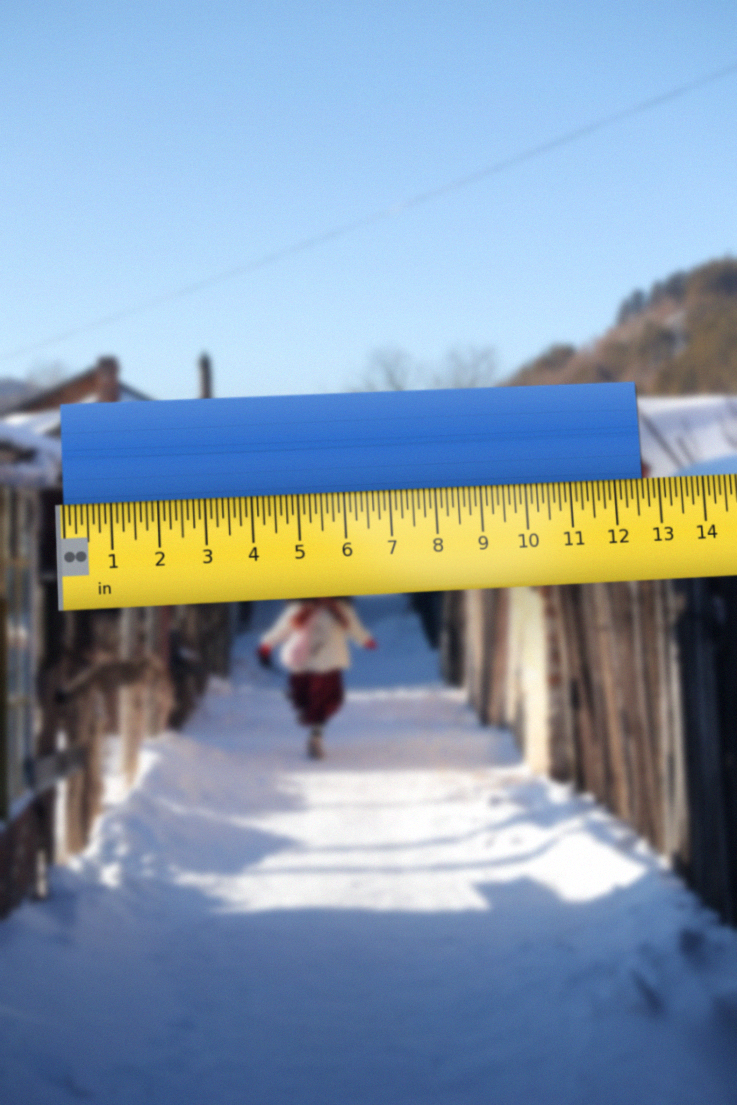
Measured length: 12.625 in
